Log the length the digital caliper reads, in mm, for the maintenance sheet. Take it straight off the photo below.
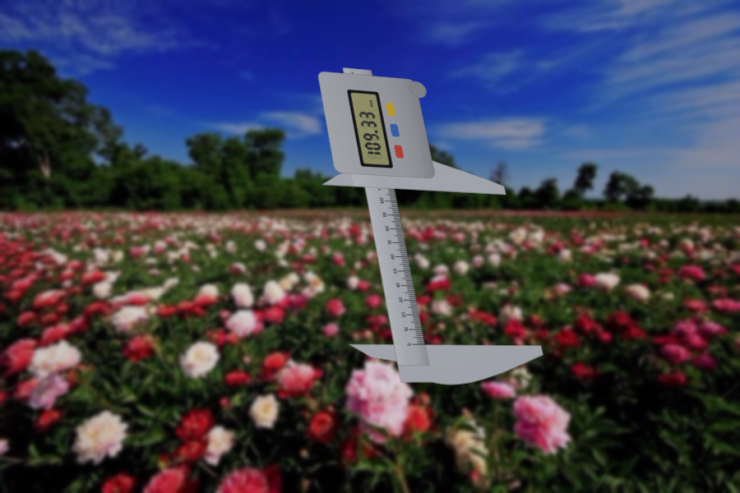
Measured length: 109.33 mm
